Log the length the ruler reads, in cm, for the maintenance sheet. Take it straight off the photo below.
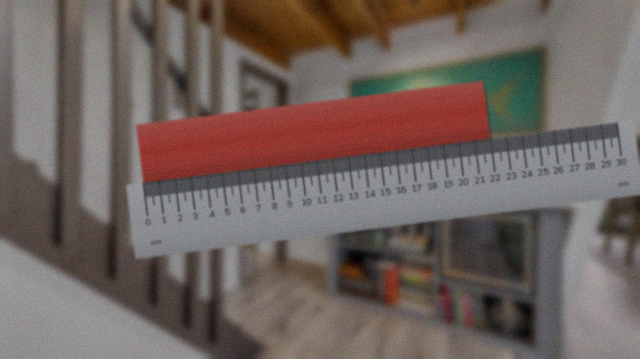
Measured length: 22 cm
